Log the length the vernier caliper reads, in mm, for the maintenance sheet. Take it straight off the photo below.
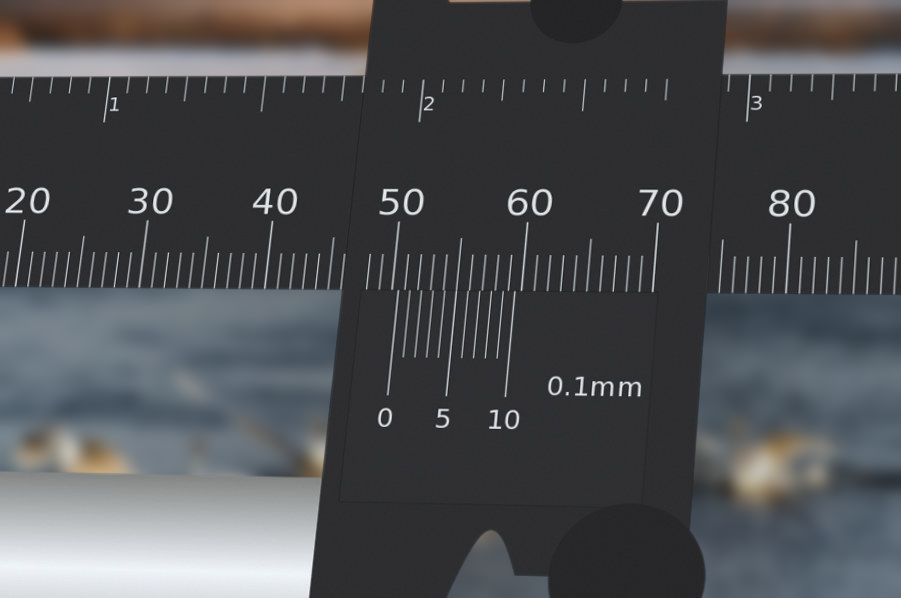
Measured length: 50.5 mm
